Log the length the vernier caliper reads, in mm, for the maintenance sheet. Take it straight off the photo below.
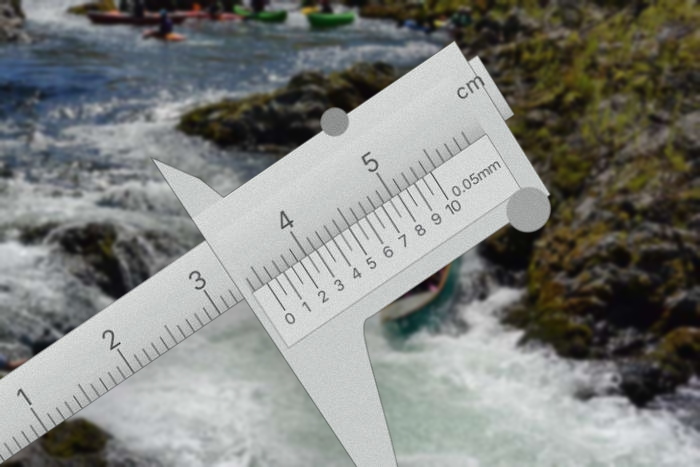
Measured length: 35.4 mm
